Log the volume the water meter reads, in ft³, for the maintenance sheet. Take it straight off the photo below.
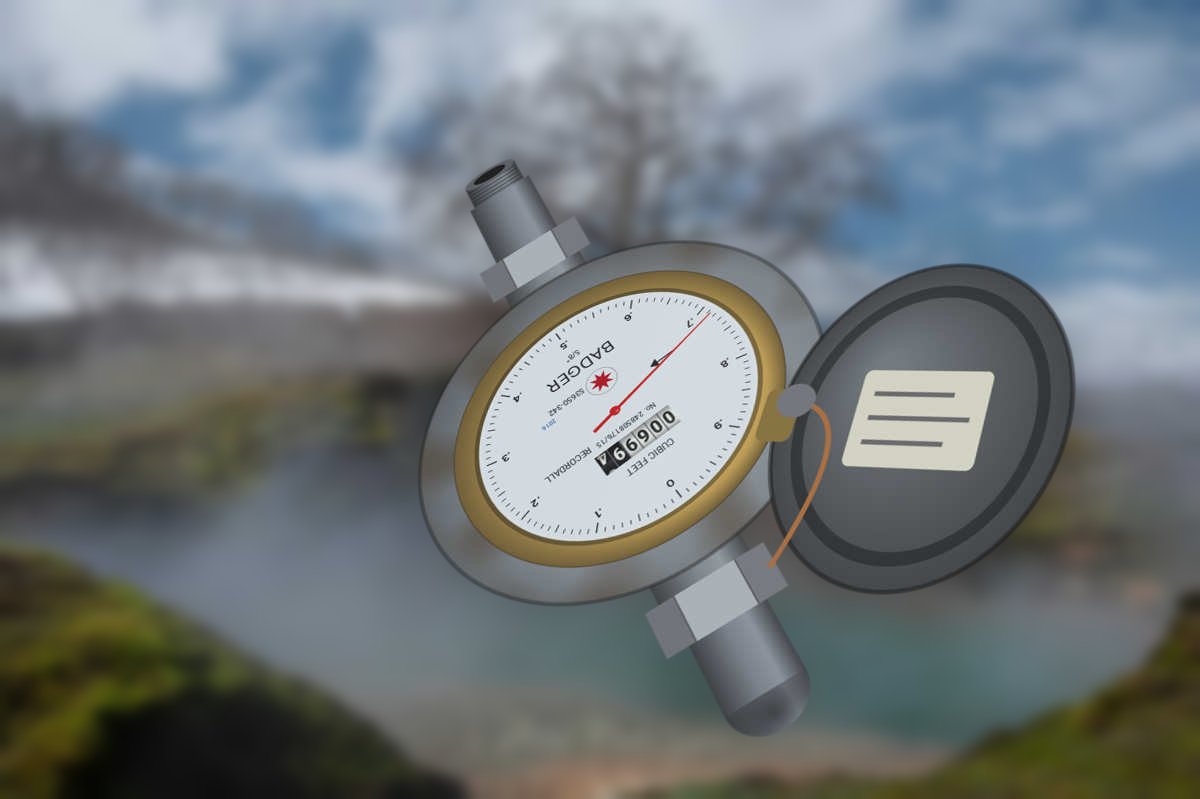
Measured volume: 6993.71 ft³
